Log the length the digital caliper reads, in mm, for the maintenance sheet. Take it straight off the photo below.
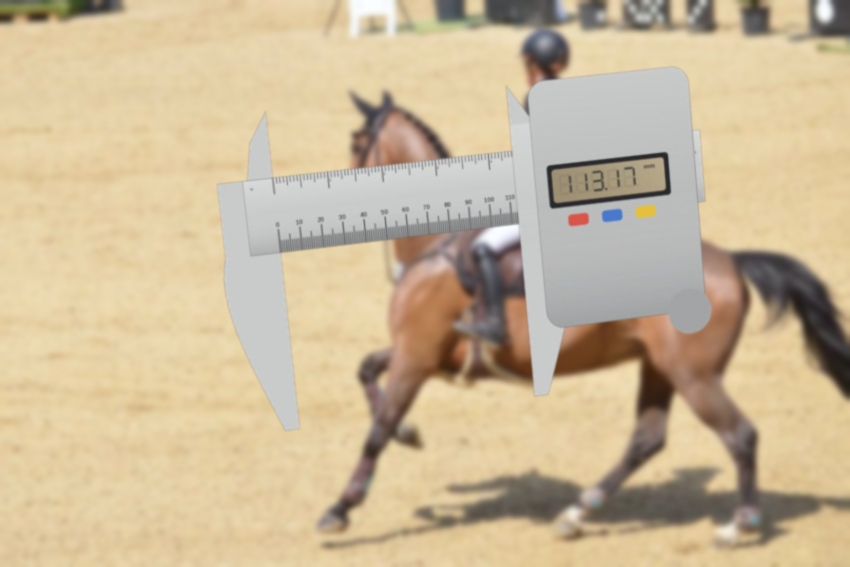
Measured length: 113.17 mm
